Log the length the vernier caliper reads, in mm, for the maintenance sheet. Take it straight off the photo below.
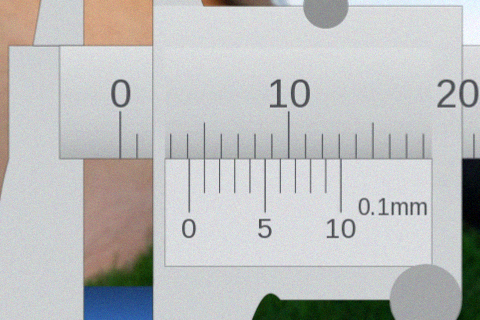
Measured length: 4.1 mm
